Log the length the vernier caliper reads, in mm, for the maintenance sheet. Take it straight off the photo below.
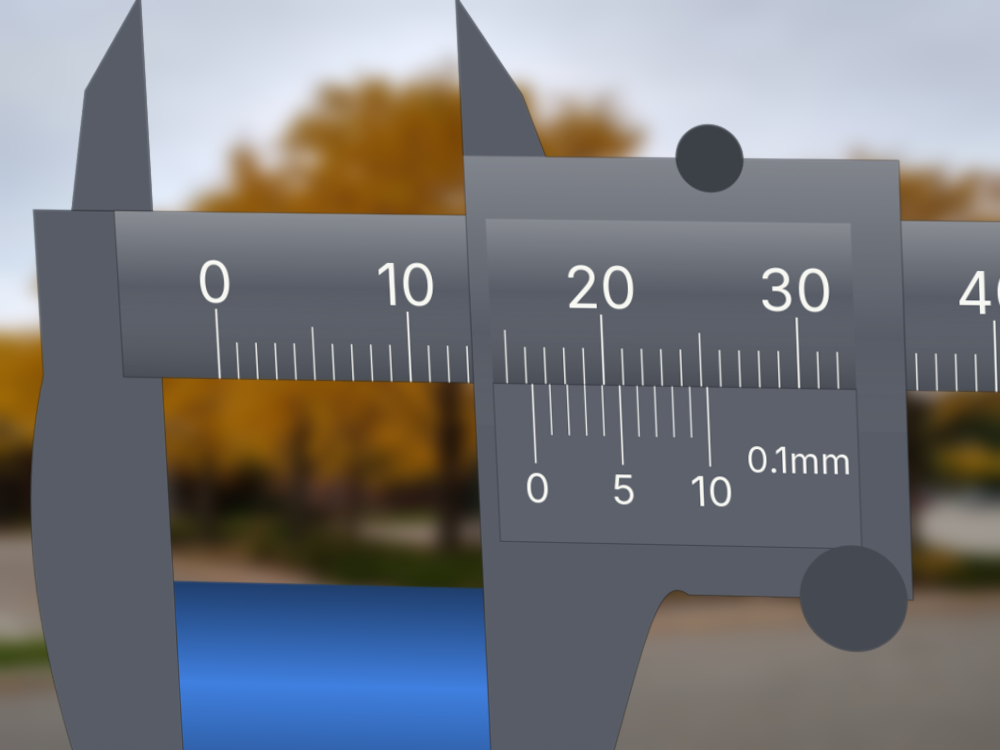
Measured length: 16.3 mm
